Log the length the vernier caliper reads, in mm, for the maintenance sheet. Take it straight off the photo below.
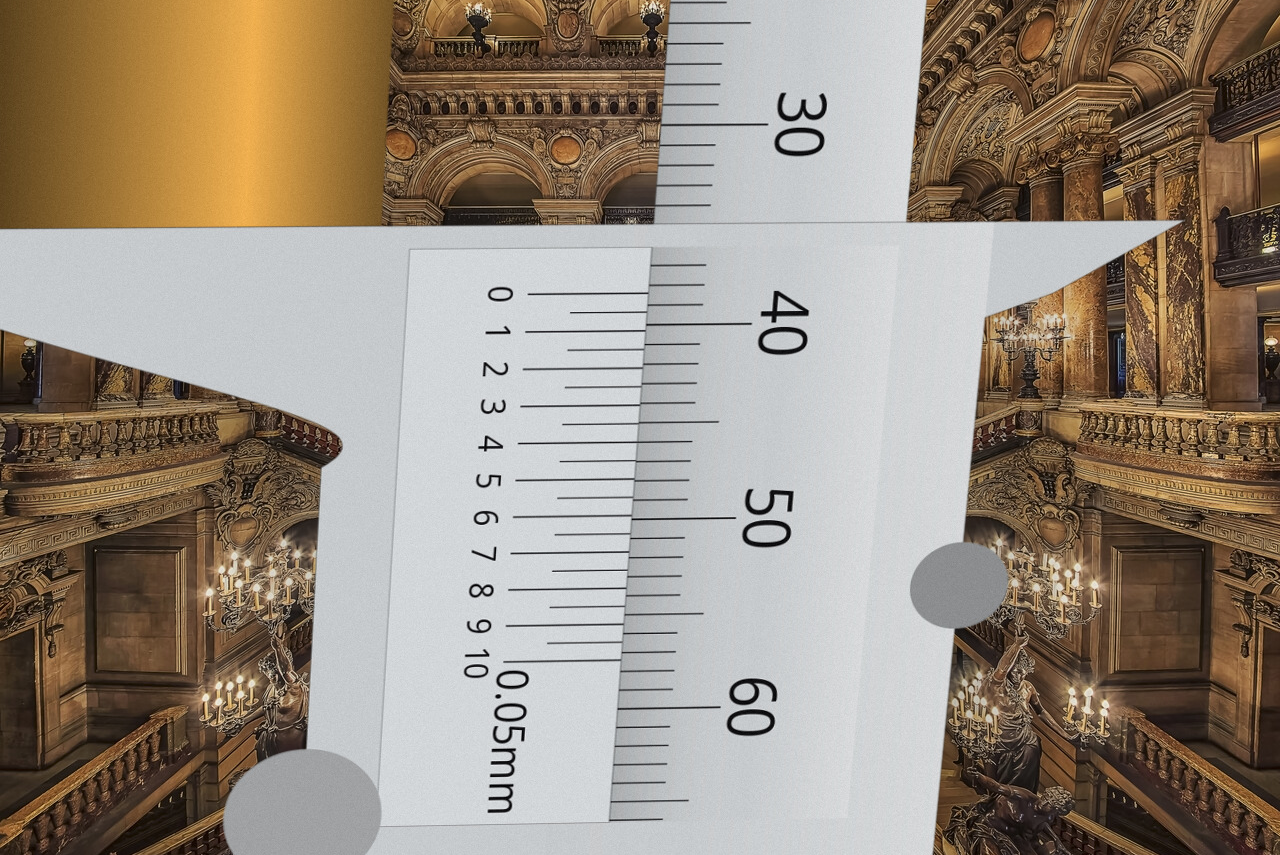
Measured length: 38.4 mm
